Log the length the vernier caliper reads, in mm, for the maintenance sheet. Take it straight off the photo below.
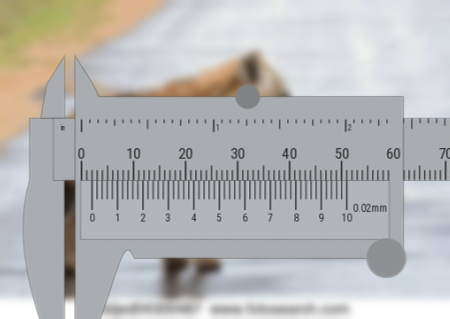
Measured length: 2.0 mm
